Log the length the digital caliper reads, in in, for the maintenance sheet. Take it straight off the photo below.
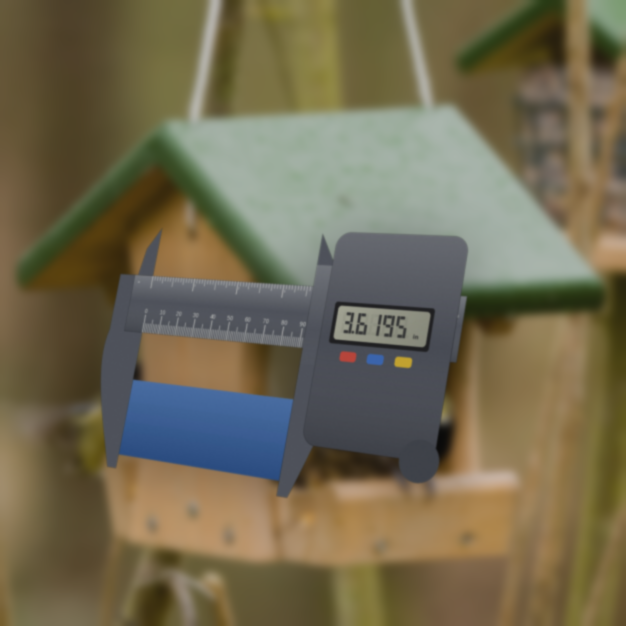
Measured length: 3.6195 in
